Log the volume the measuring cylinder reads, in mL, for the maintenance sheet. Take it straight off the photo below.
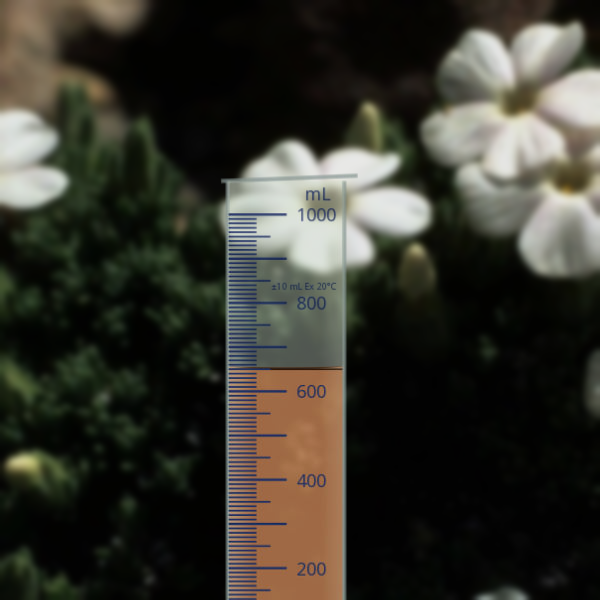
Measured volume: 650 mL
